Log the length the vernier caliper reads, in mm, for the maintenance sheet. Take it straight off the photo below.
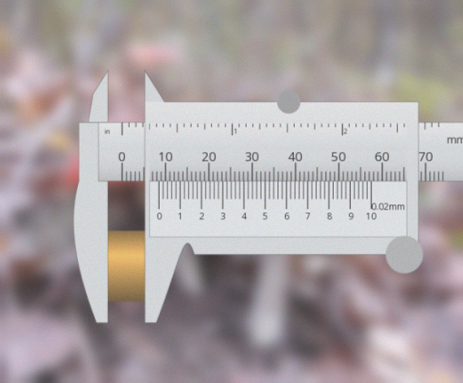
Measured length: 8.5 mm
